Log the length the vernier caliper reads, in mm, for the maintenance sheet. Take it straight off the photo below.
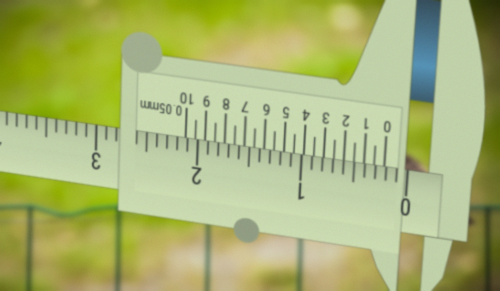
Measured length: 2.2 mm
